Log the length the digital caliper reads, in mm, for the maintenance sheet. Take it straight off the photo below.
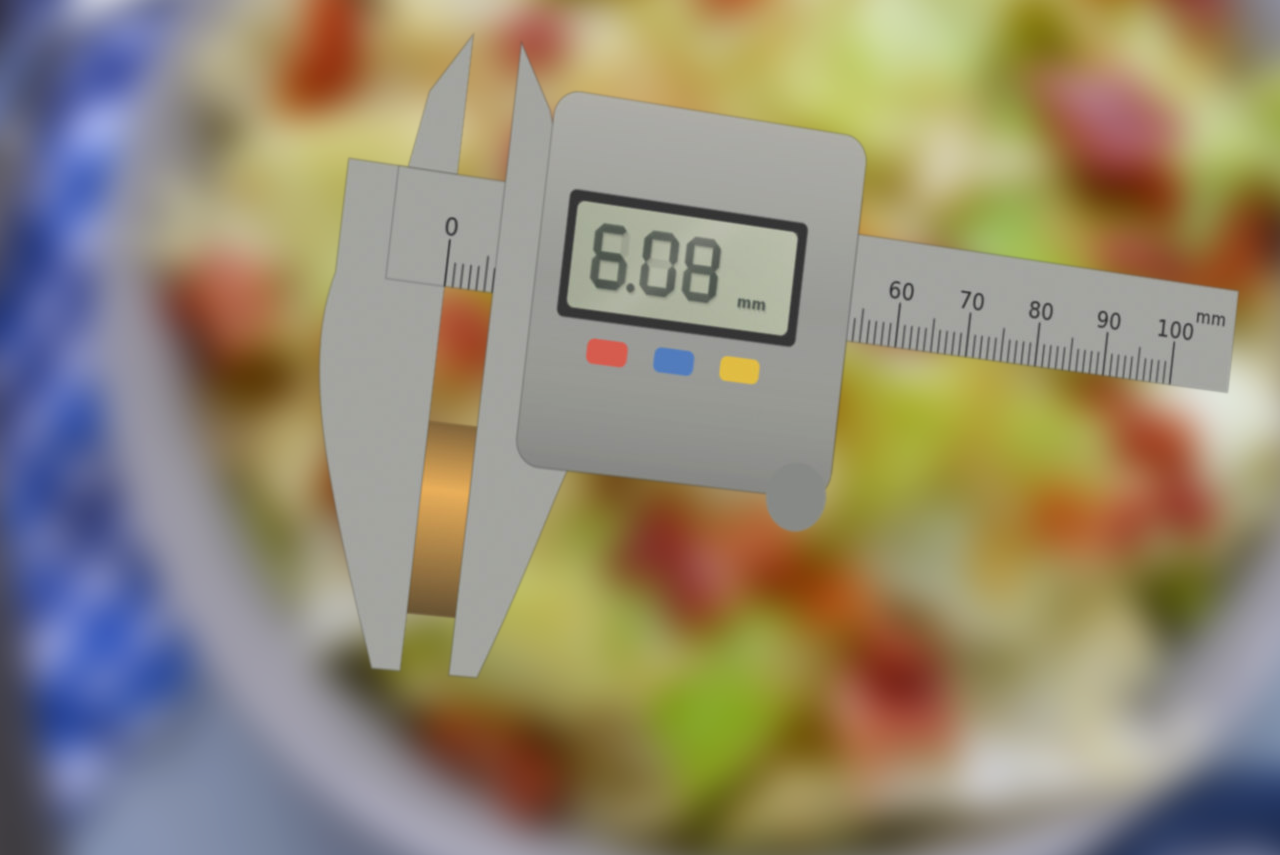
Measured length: 6.08 mm
